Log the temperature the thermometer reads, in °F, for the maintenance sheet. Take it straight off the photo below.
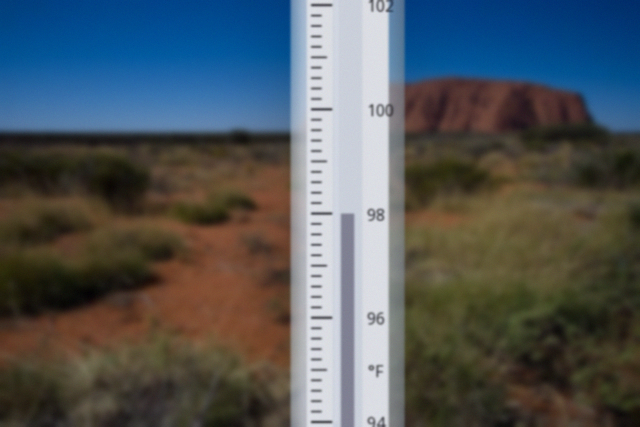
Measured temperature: 98 °F
